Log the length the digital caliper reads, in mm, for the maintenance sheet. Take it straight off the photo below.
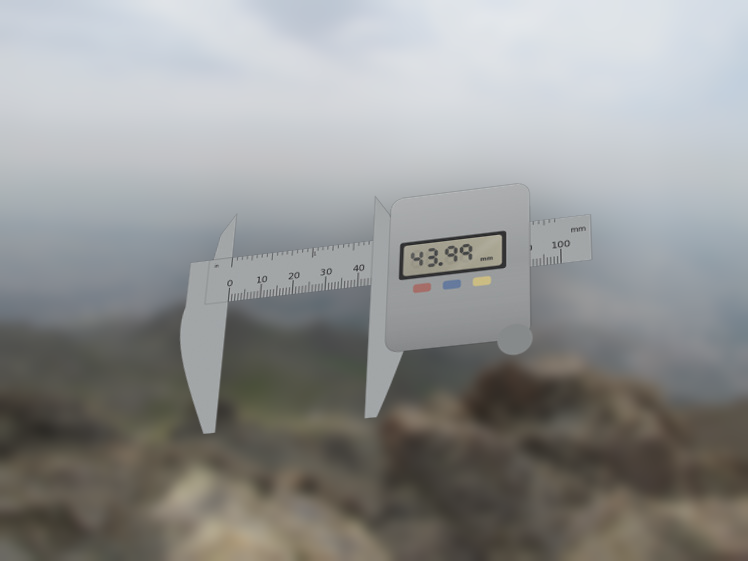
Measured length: 43.99 mm
